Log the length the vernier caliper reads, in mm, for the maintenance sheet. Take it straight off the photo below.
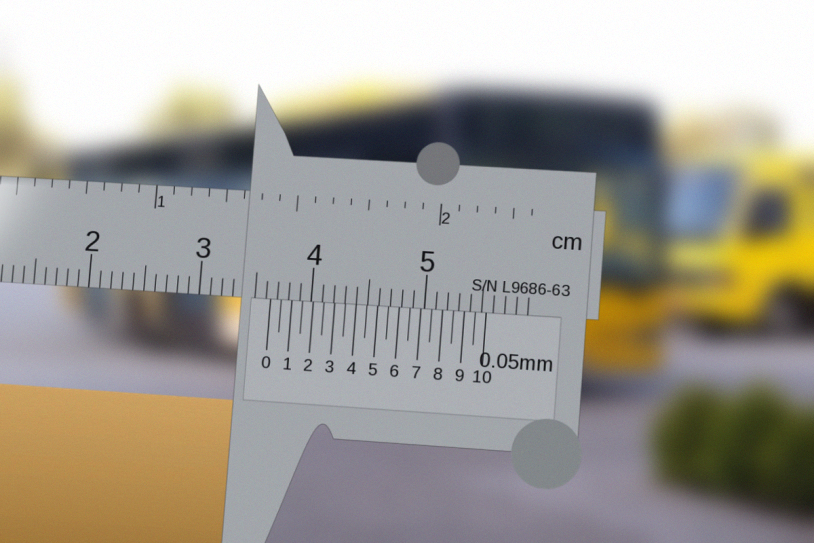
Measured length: 36.4 mm
